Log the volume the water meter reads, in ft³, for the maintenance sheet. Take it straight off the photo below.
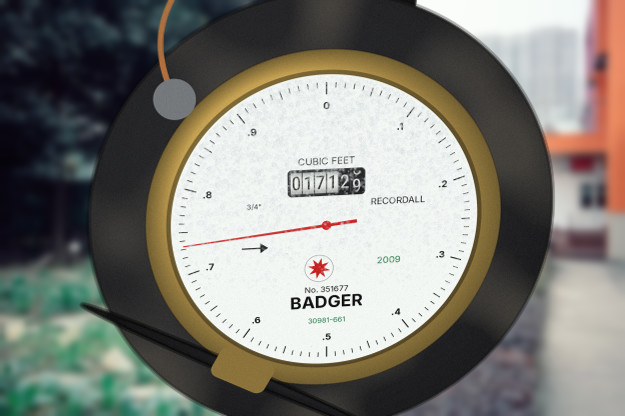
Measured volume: 17128.73 ft³
